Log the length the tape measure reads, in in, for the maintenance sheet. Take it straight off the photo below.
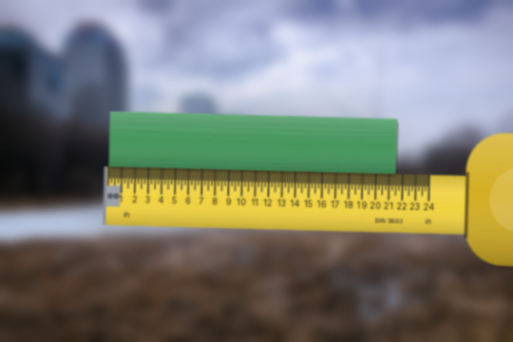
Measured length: 21.5 in
